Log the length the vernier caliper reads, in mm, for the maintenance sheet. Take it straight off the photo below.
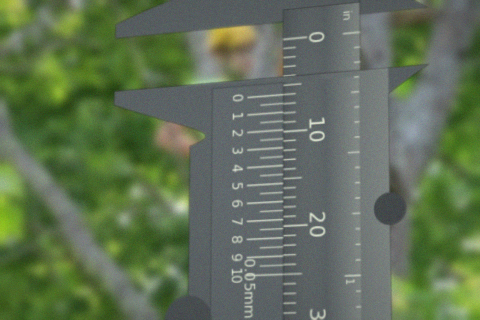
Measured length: 6.0 mm
